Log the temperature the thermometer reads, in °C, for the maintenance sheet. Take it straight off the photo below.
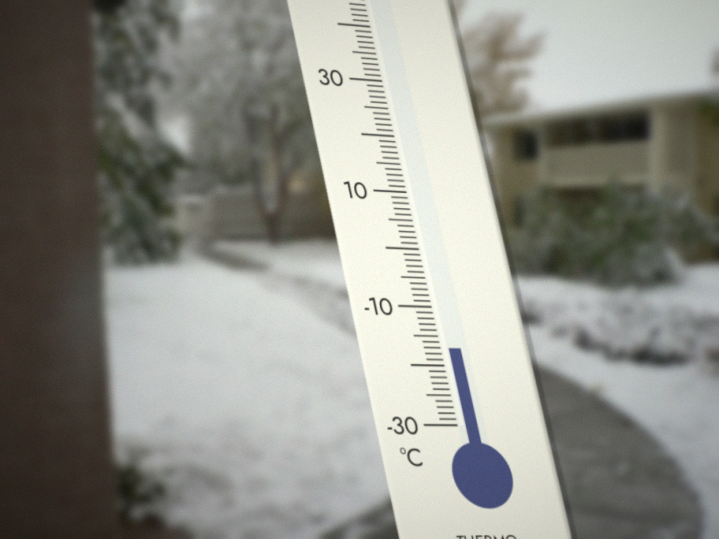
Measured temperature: -17 °C
